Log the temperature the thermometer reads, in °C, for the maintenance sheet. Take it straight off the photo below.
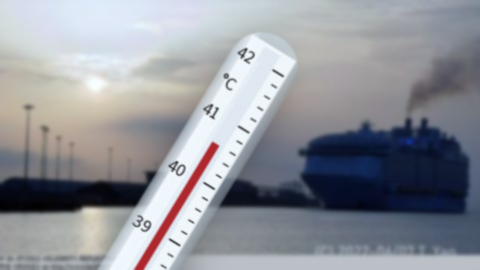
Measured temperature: 40.6 °C
